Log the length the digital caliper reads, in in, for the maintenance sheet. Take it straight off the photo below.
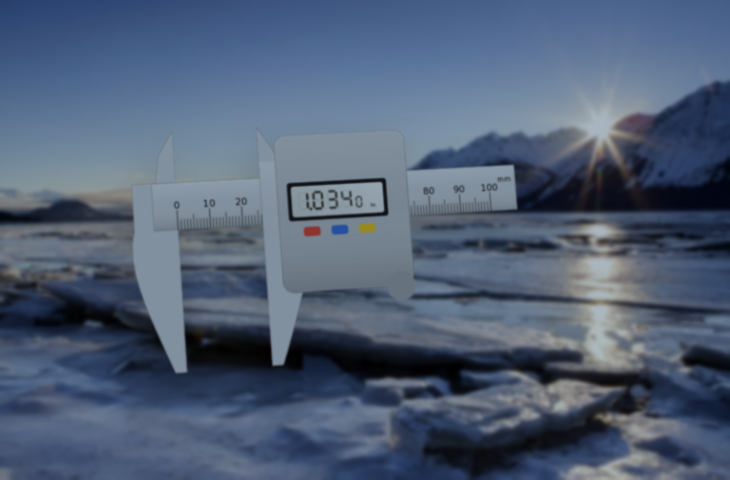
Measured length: 1.0340 in
